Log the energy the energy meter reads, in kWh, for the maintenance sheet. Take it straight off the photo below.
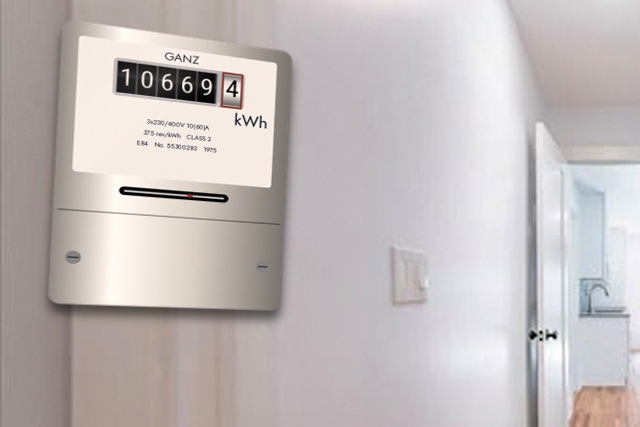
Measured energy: 10669.4 kWh
